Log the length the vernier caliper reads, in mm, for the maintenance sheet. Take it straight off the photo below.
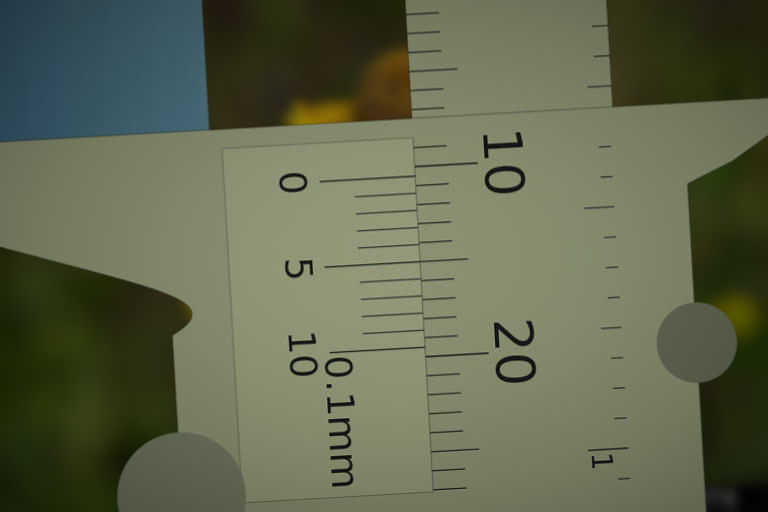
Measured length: 10.5 mm
